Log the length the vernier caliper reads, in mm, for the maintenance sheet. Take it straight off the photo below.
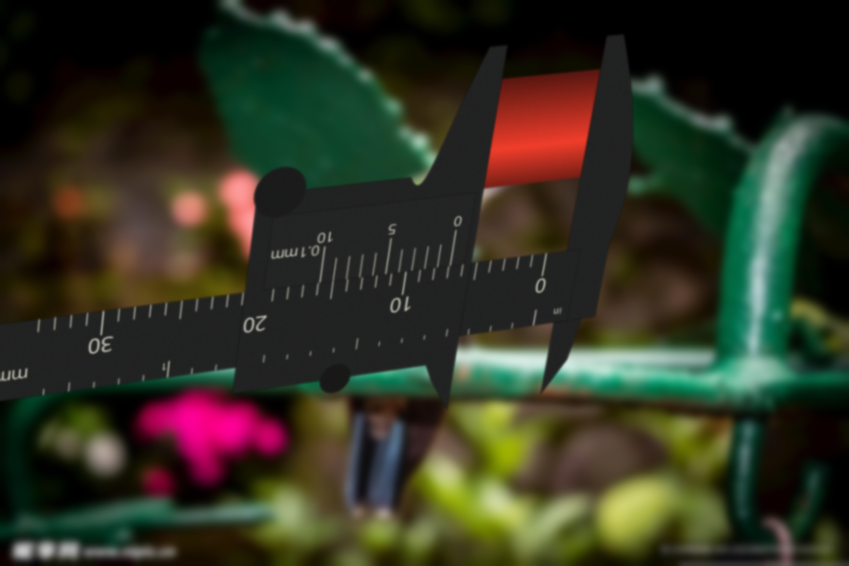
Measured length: 6.9 mm
